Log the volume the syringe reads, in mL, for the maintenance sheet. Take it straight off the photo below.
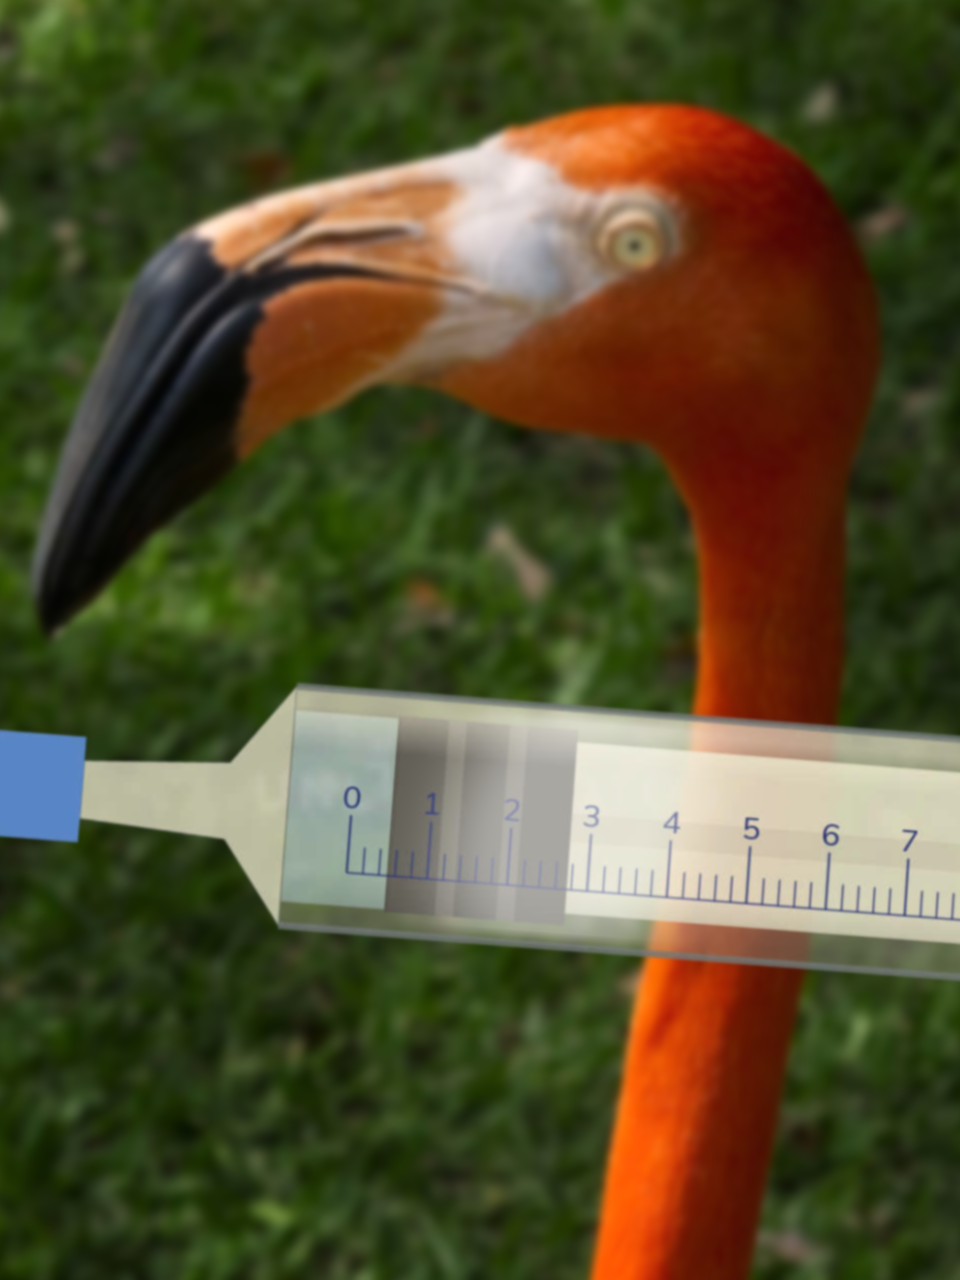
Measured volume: 0.5 mL
